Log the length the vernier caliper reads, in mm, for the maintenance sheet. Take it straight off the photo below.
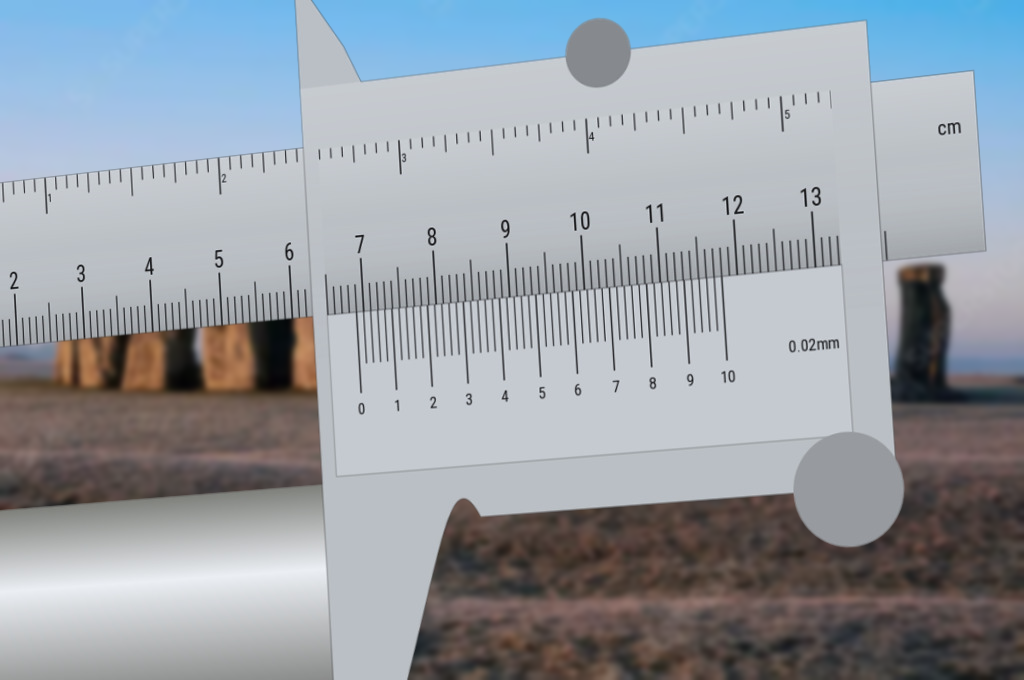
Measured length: 69.0 mm
